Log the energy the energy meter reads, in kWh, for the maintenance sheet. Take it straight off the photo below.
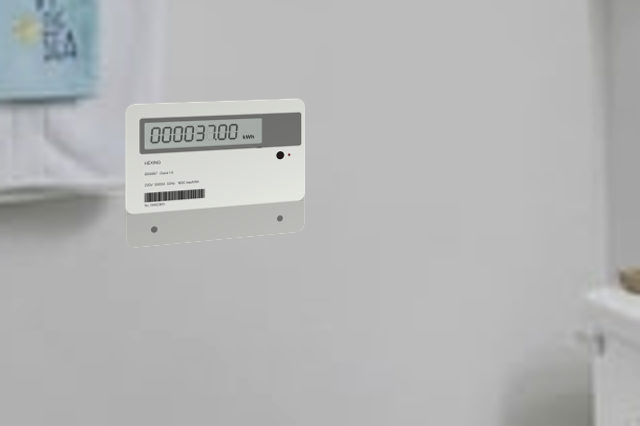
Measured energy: 37.00 kWh
